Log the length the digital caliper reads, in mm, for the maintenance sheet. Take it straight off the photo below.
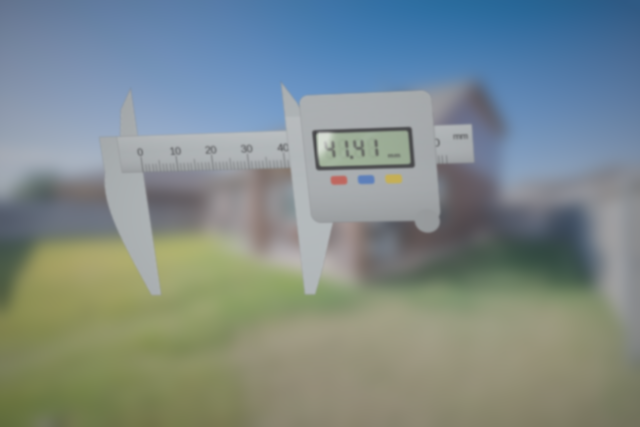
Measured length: 41.41 mm
